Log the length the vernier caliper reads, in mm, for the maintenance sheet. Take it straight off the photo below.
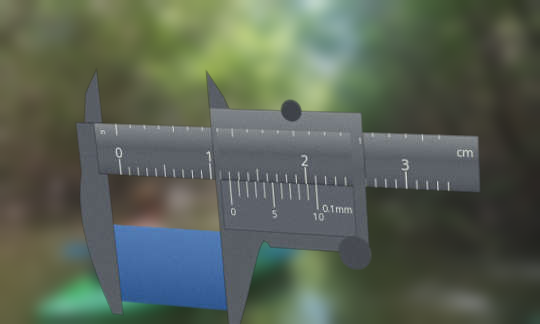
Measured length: 12.0 mm
